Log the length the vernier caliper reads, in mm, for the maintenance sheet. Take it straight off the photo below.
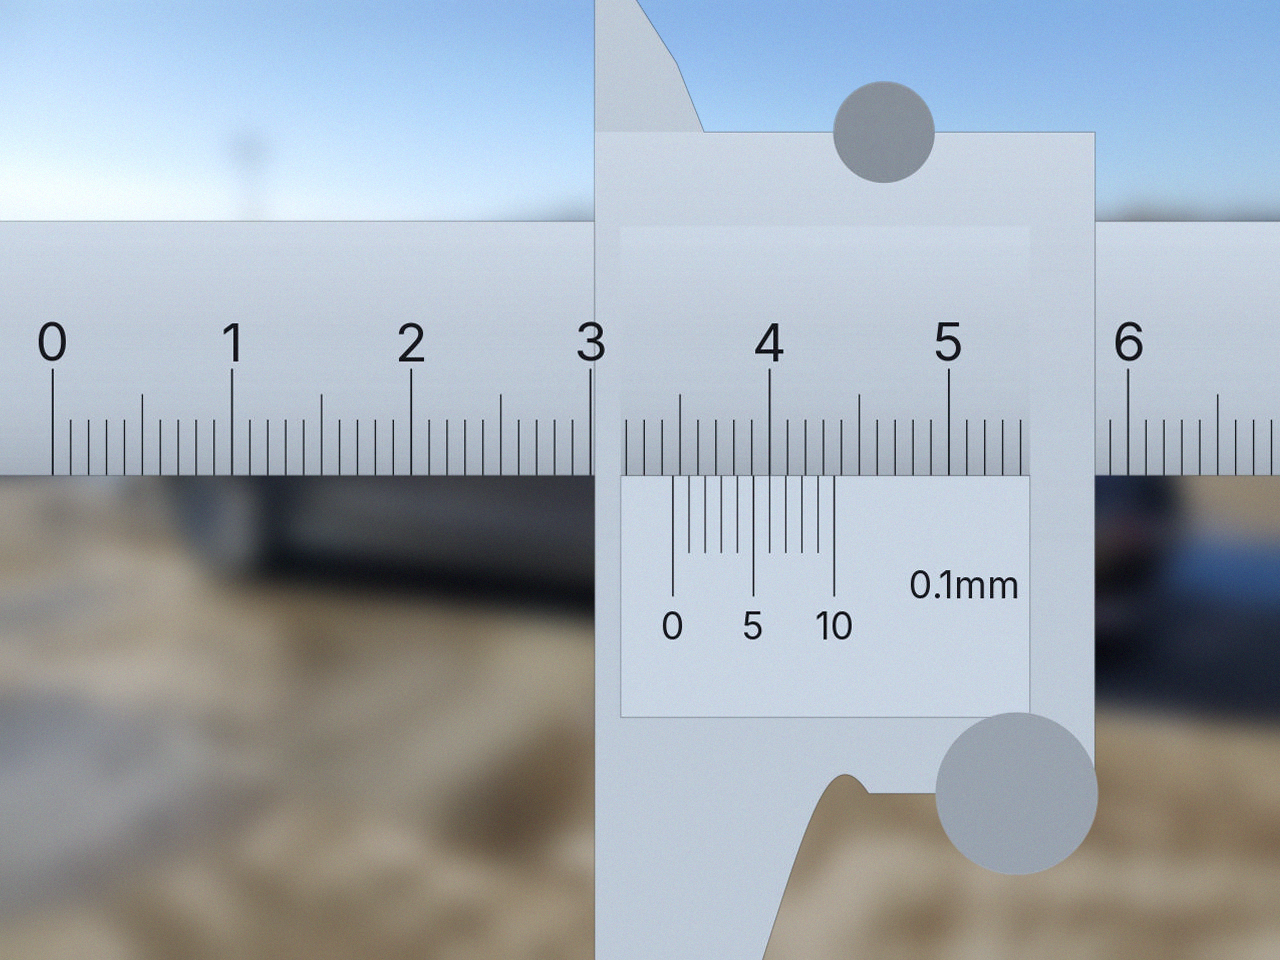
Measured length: 34.6 mm
